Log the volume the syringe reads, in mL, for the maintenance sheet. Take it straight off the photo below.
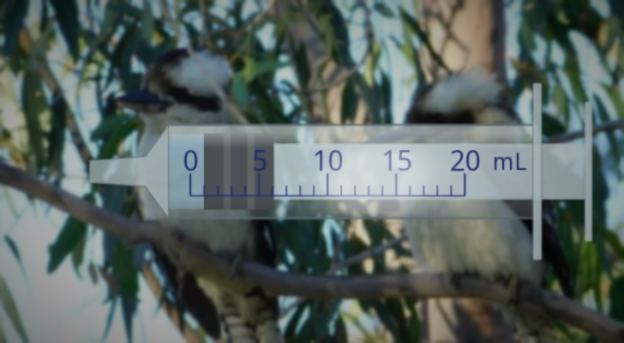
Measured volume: 1 mL
